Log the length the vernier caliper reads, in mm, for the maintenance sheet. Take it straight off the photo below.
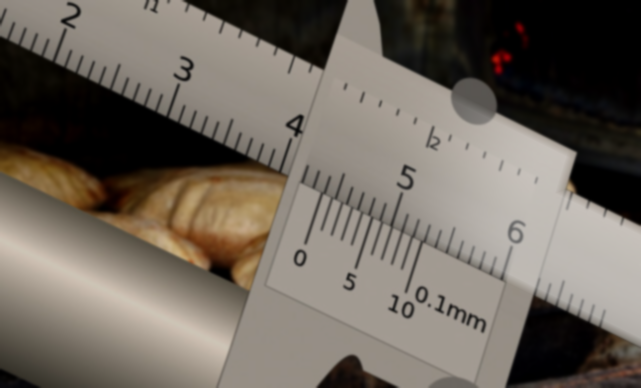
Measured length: 43.8 mm
